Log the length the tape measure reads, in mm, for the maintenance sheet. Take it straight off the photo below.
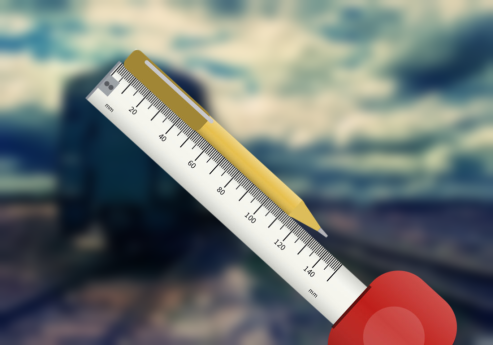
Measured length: 135 mm
